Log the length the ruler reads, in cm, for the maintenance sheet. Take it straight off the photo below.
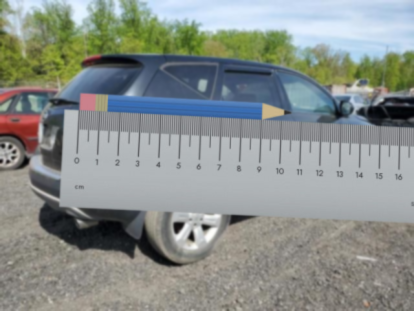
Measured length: 10.5 cm
